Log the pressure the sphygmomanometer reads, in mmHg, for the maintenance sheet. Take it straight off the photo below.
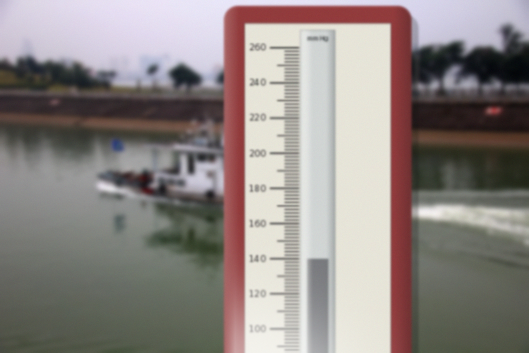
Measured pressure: 140 mmHg
